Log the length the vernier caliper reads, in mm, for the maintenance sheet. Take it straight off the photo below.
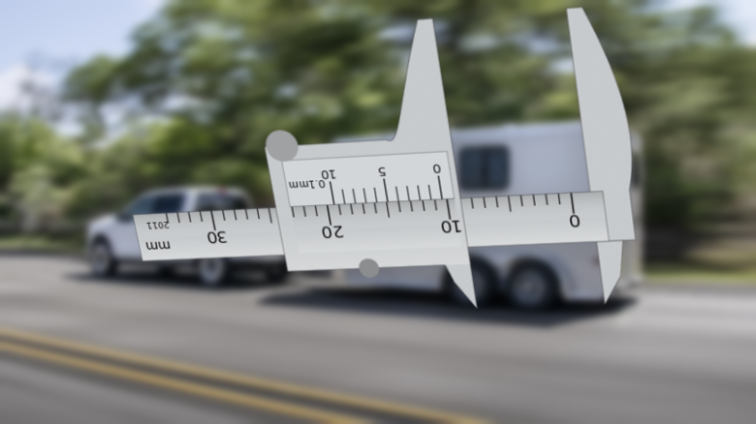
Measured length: 10.4 mm
